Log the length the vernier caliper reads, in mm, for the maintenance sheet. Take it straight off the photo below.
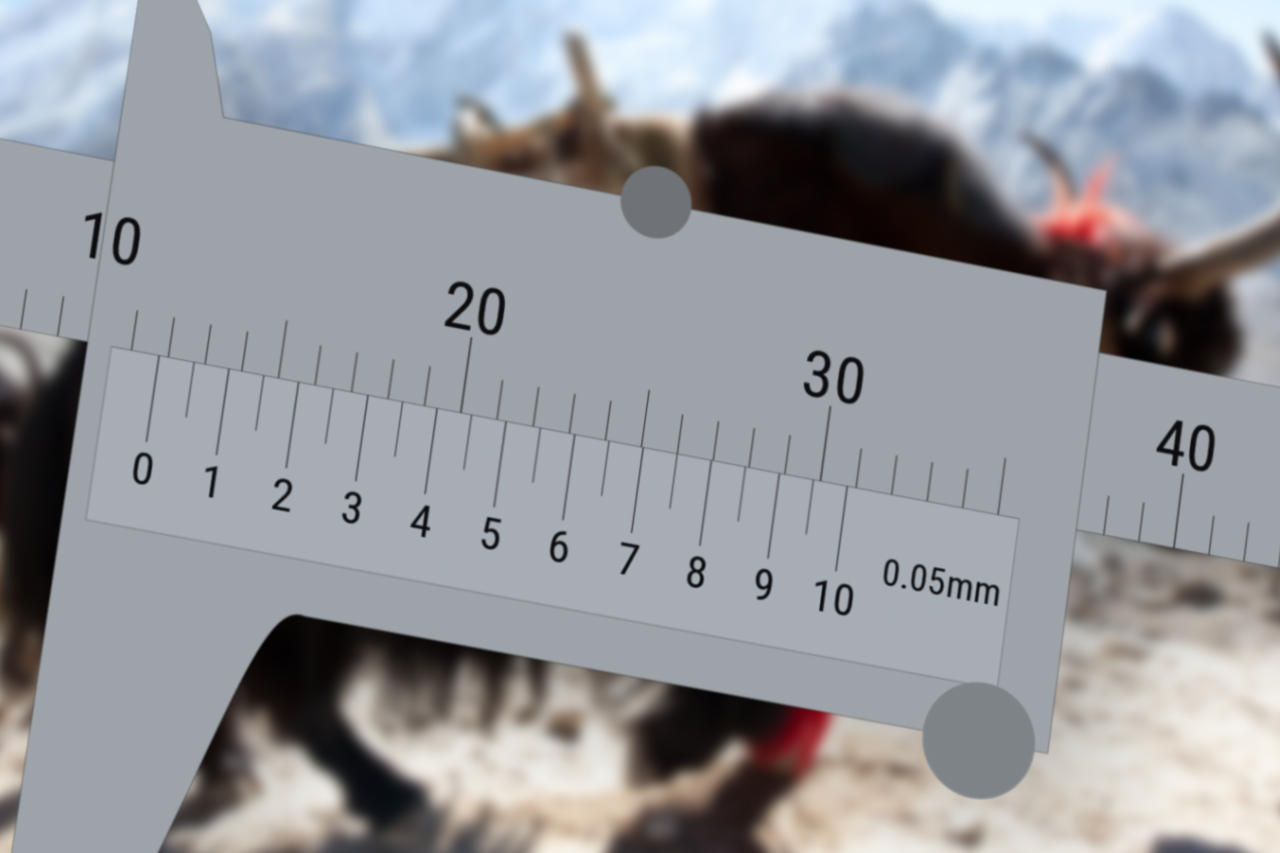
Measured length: 11.75 mm
